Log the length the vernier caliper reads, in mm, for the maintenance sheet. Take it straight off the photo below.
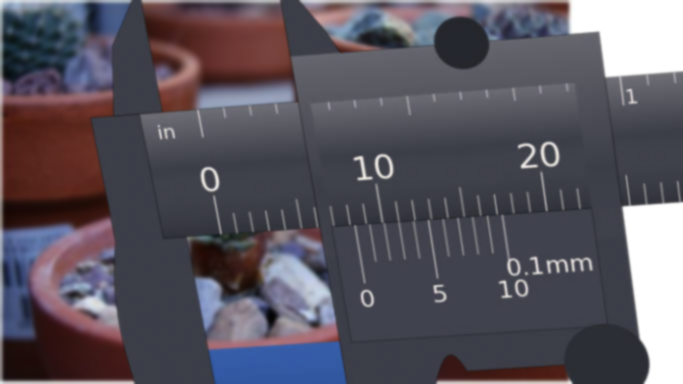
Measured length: 8.3 mm
